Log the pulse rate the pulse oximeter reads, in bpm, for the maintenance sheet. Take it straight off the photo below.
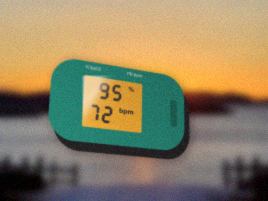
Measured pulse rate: 72 bpm
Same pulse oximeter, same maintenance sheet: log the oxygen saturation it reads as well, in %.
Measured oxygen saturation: 95 %
